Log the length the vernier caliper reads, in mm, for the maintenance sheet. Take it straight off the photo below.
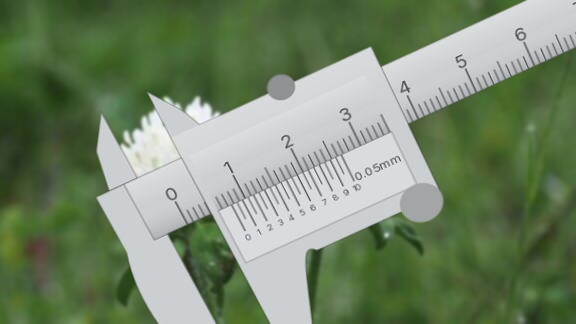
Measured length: 7.6 mm
